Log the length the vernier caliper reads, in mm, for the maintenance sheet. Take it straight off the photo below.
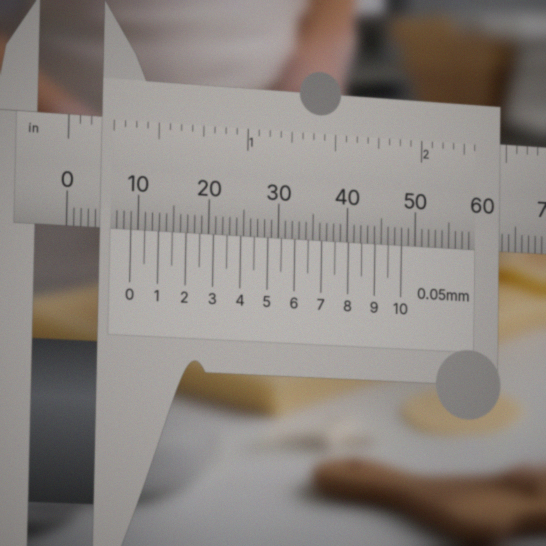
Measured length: 9.0 mm
